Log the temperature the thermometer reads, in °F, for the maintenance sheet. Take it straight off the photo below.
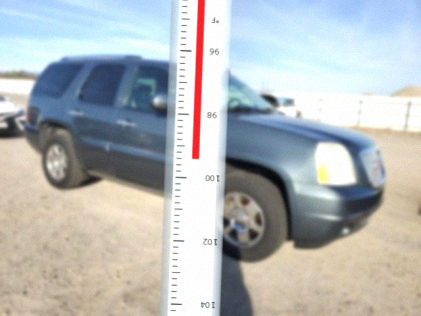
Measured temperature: 99.4 °F
